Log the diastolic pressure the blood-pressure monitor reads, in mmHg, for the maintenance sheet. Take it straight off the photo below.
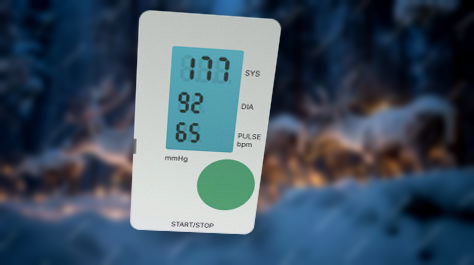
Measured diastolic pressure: 92 mmHg
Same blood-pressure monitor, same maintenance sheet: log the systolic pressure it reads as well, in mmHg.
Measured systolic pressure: 177 mmHg
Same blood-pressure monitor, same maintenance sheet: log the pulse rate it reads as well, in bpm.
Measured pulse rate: 65 bpm
